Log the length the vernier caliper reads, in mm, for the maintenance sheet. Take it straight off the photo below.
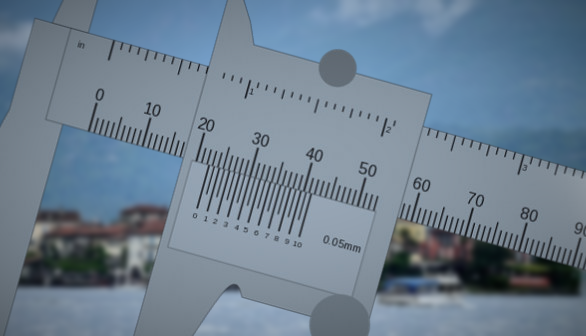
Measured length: 22.4 mm
